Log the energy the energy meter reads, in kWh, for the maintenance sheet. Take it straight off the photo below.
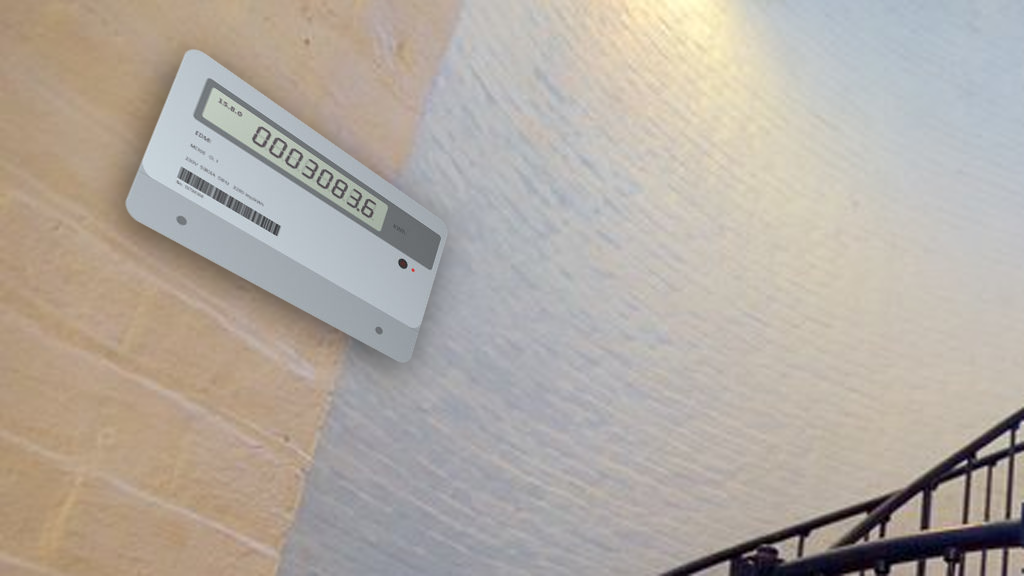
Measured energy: 3083.6 kWh
